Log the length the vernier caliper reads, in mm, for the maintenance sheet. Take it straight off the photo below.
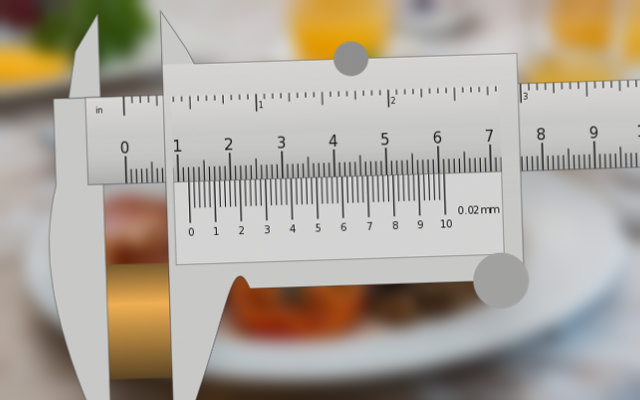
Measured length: 12.0 mm
